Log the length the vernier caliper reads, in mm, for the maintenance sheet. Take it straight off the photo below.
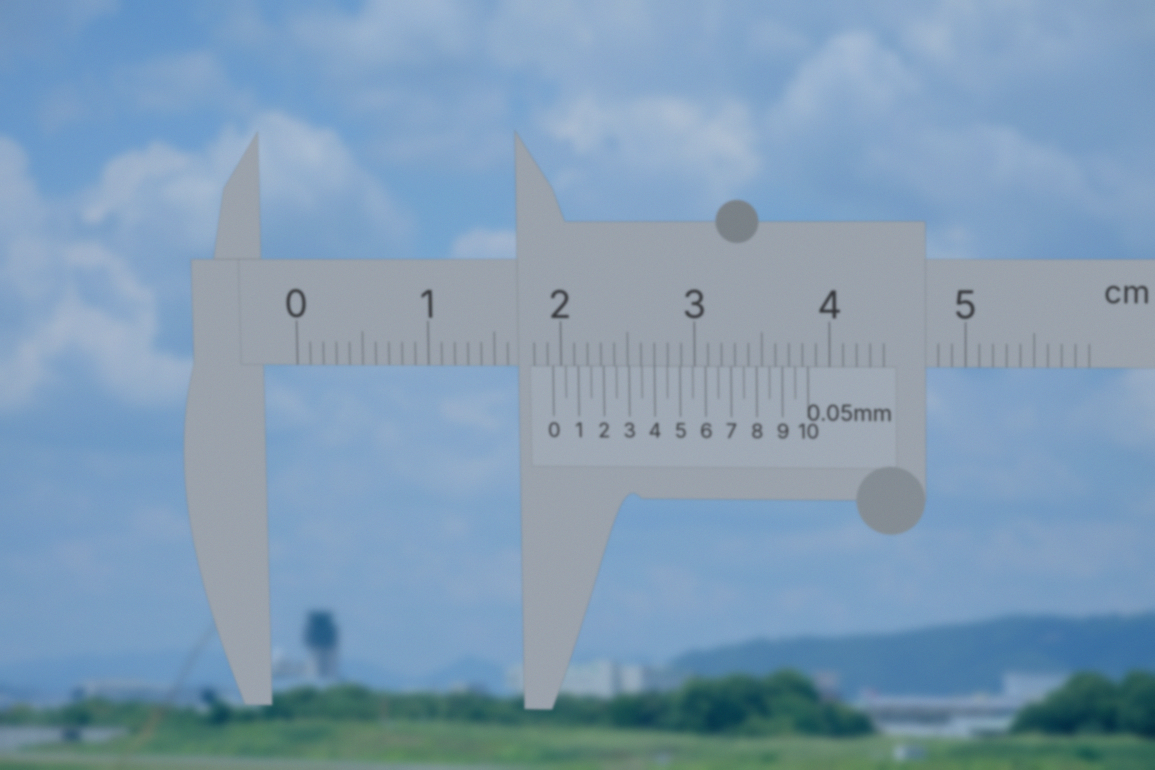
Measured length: 19.4 mm
